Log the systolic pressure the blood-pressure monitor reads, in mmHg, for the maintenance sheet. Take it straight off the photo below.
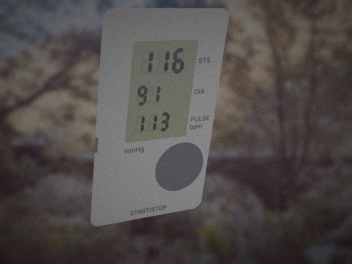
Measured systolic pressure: 116 mmHg
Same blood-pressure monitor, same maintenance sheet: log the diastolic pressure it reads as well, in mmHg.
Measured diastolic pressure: 91 mmHg
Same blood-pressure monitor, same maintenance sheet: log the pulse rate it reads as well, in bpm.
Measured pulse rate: 113 bpm
